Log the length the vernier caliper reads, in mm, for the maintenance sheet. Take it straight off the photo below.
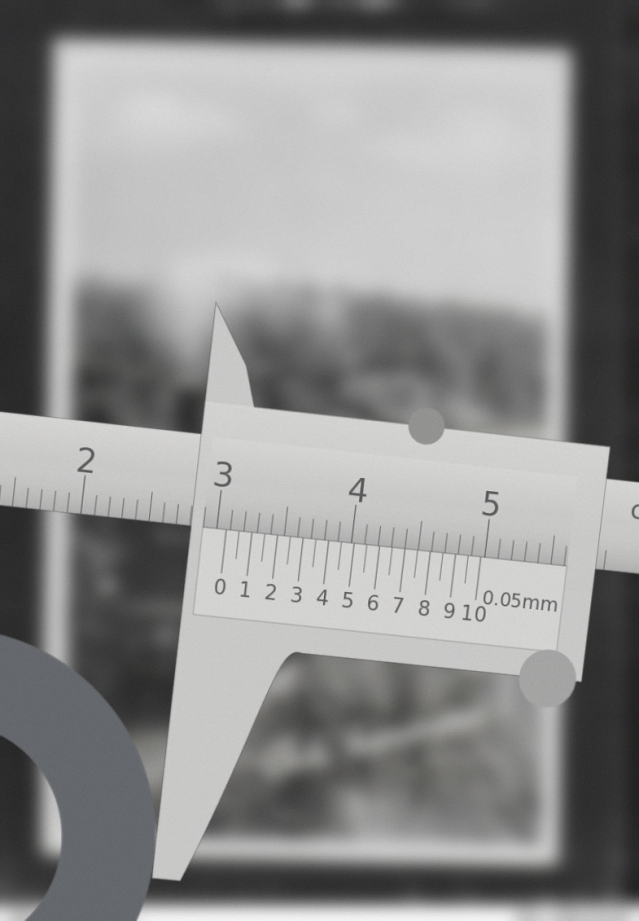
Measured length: 30.7 mm
